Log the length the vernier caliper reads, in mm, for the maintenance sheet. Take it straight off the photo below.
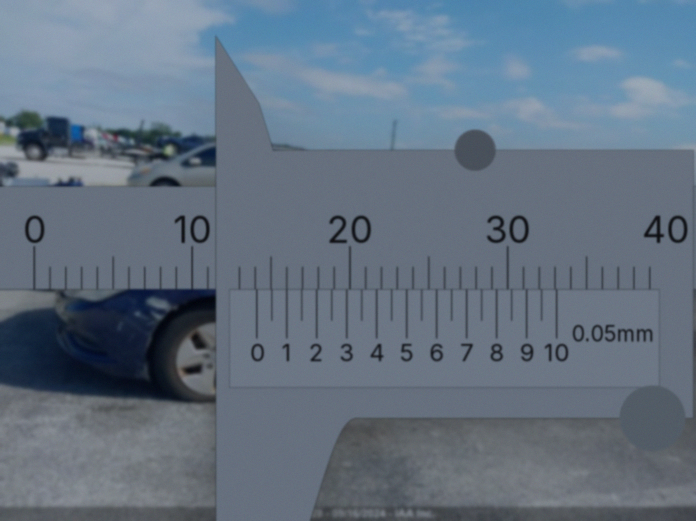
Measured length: 14.1 mm
